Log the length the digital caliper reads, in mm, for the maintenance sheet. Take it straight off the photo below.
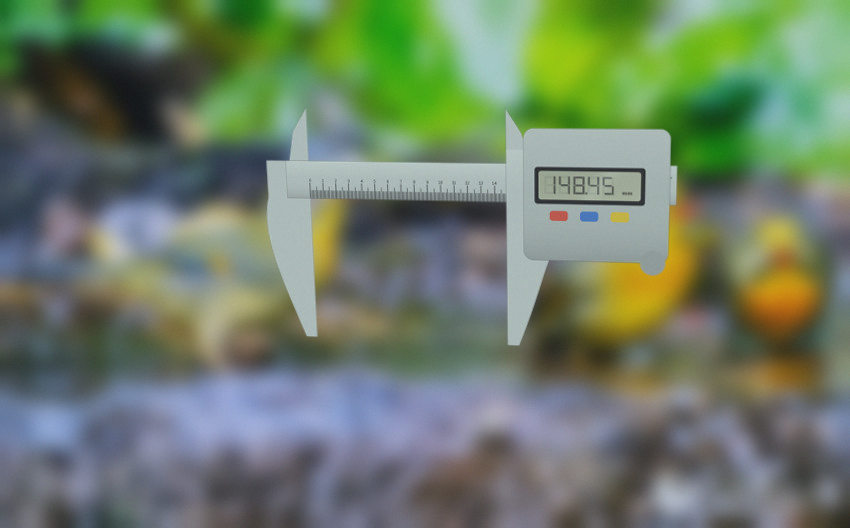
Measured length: 148.45 mm
